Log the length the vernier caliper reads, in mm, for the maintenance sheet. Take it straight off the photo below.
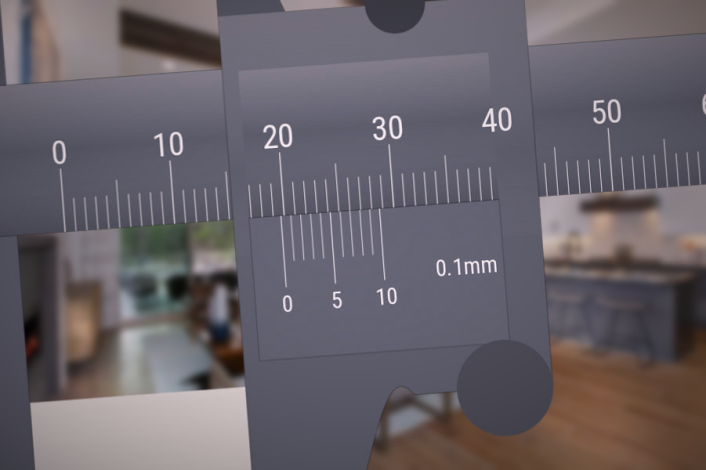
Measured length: 19.7 mm
